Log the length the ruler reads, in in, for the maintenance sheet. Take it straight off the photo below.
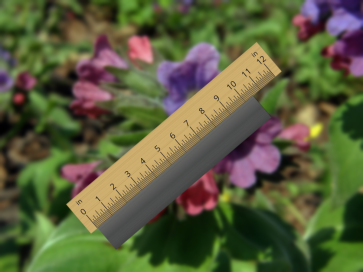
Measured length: 10.5 in
